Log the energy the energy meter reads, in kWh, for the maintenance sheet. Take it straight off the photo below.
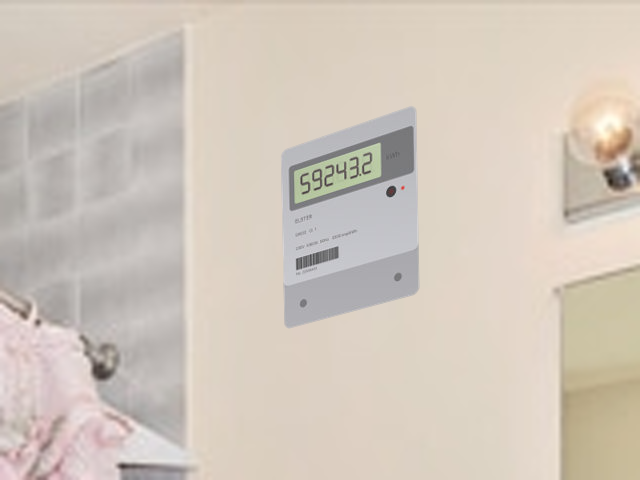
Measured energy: 59243.2 kWh
